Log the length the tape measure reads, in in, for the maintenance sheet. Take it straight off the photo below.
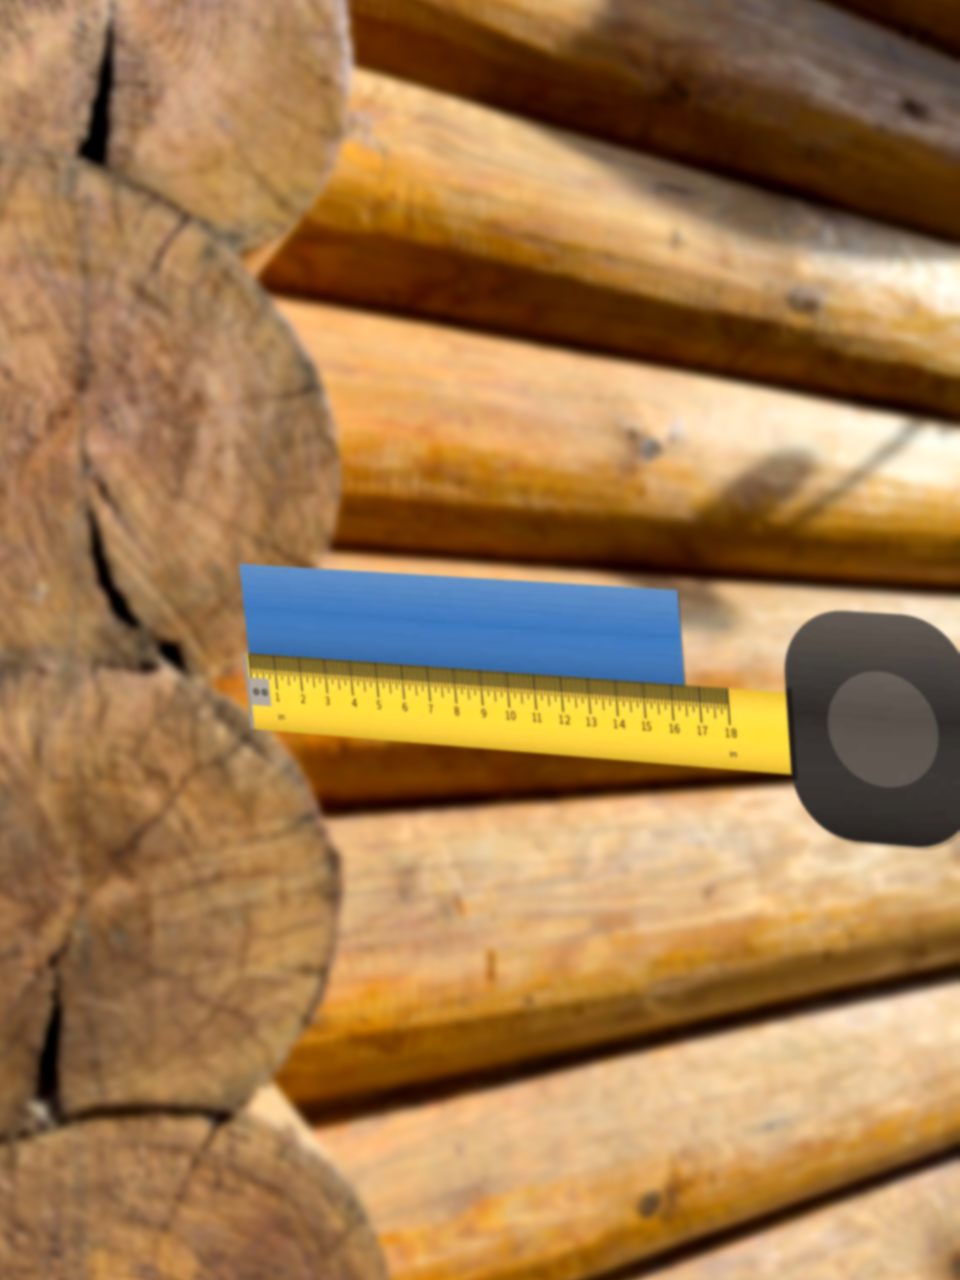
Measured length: 16.5 in
